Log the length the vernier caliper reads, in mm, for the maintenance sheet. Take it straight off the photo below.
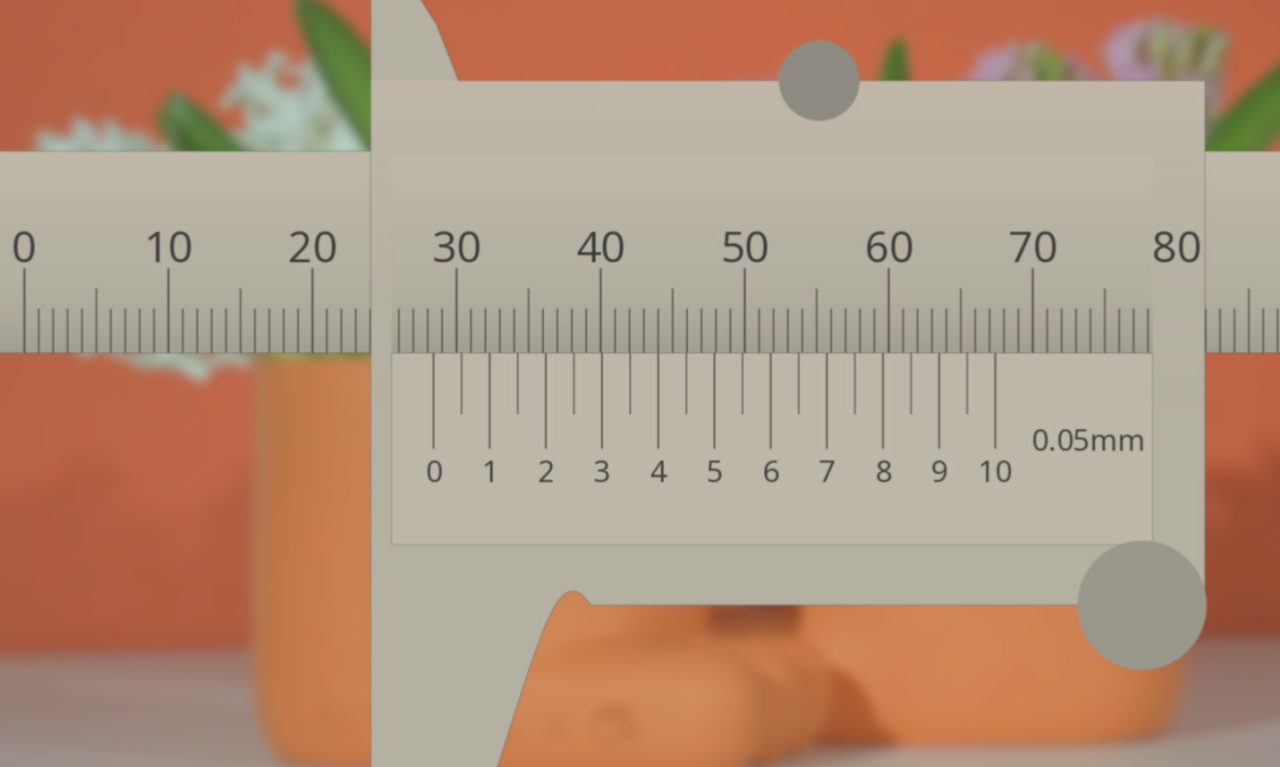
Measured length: 28.4 mm
